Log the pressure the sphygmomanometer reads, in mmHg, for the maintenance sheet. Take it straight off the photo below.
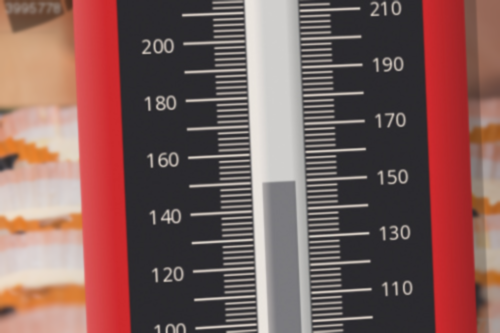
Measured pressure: 150 mmHg
